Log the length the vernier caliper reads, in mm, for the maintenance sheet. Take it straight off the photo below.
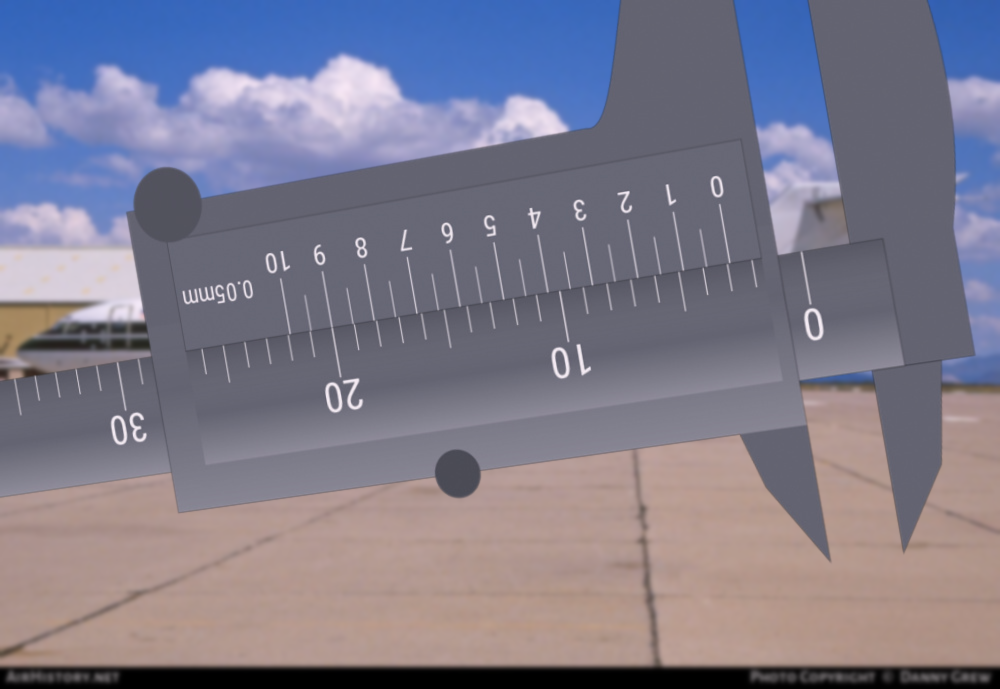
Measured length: 2.9 mm
